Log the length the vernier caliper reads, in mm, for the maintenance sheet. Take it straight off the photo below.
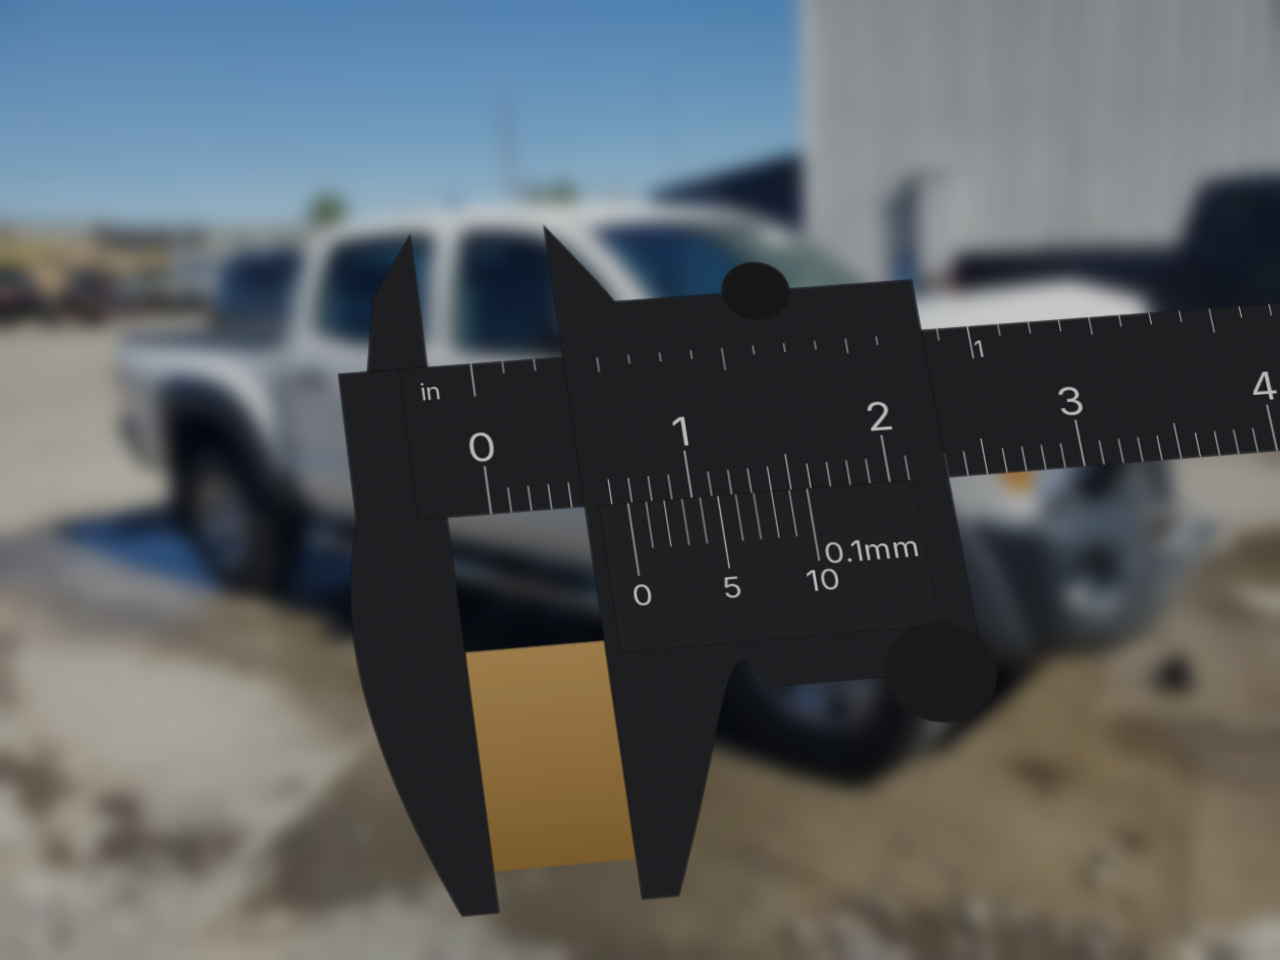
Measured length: 6.8 mm
